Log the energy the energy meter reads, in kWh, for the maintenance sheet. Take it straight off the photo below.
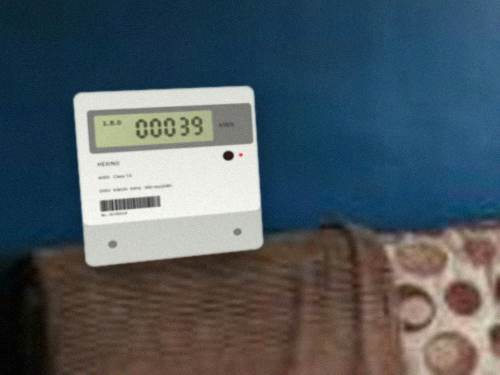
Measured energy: 39 kWh
